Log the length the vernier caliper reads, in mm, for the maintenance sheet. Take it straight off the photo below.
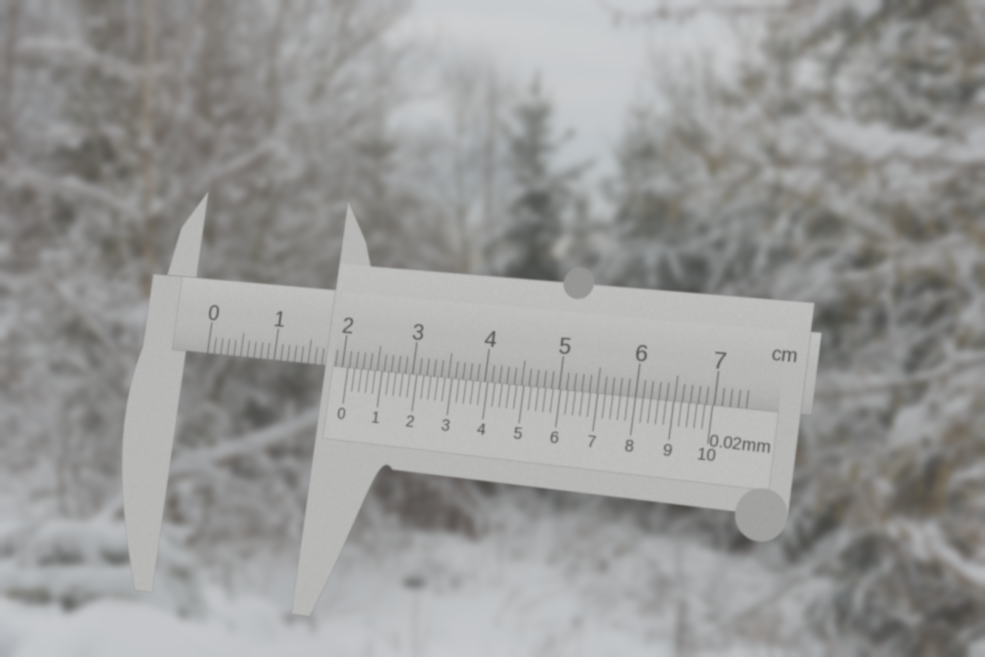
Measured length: 20.8 mm
